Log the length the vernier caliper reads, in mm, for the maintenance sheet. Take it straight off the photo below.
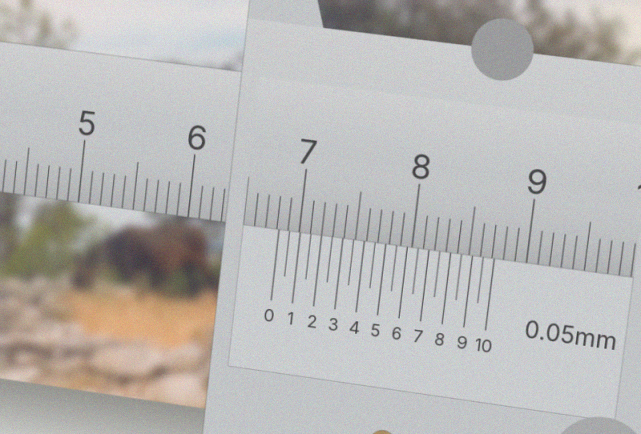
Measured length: 68.2 mm
